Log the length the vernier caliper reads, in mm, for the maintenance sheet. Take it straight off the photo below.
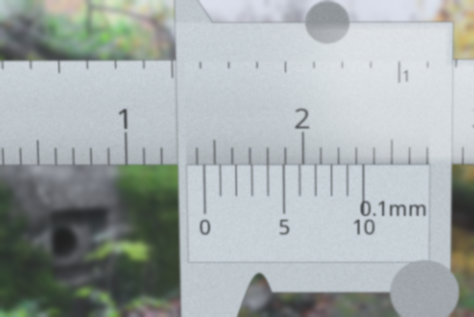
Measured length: 14.4 mm
